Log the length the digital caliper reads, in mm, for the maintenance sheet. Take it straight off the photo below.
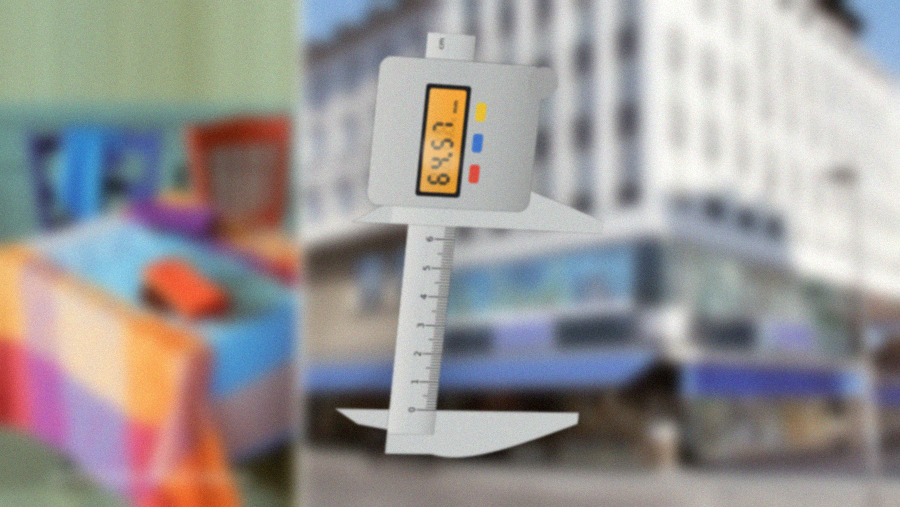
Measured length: 64.57 mm
